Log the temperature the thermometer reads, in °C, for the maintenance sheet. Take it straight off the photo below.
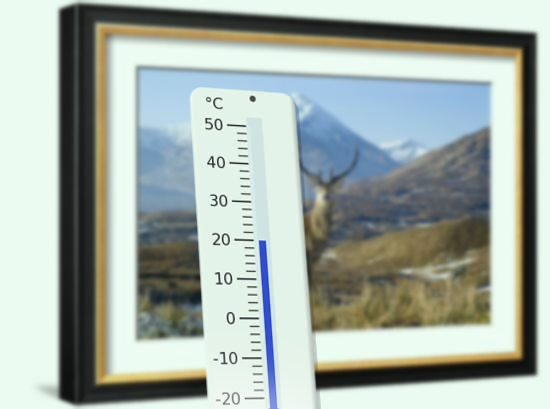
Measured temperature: 20 °C
